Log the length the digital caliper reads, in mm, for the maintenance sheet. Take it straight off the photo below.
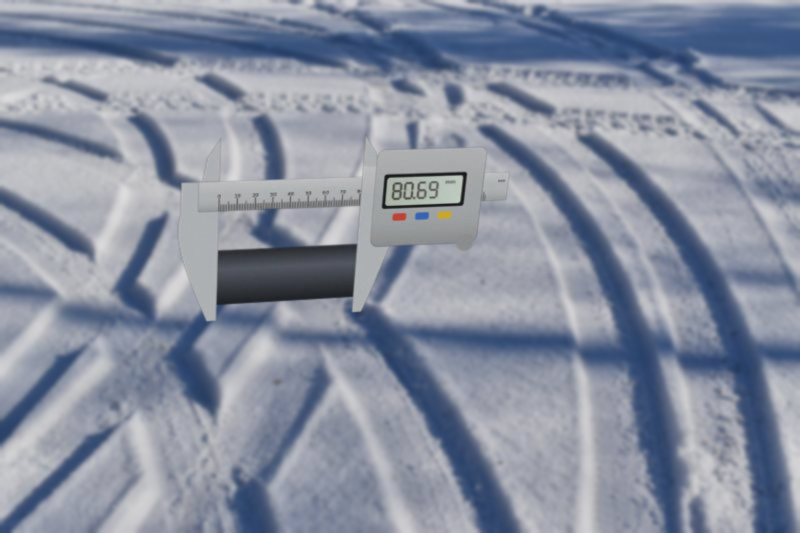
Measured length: 80.69 mm
